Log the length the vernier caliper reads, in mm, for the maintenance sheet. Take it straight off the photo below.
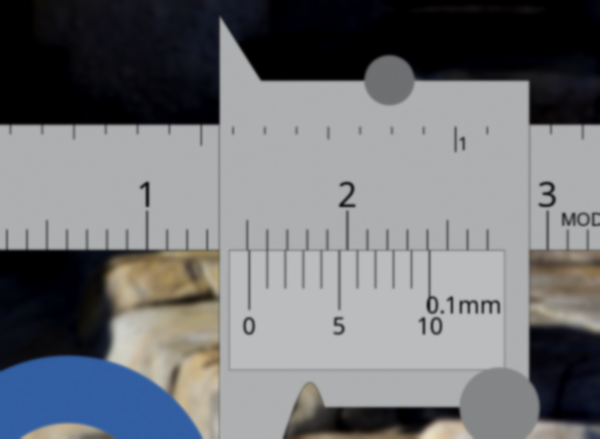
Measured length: 15.1 mm
